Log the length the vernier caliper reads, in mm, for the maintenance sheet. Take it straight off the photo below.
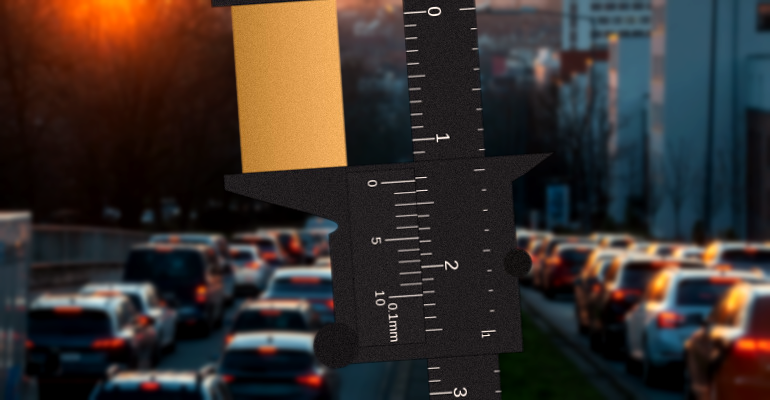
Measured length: 13.2 mm
